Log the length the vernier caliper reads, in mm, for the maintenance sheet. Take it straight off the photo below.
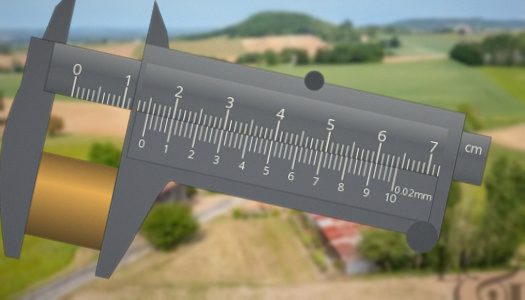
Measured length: 15.0 mm
